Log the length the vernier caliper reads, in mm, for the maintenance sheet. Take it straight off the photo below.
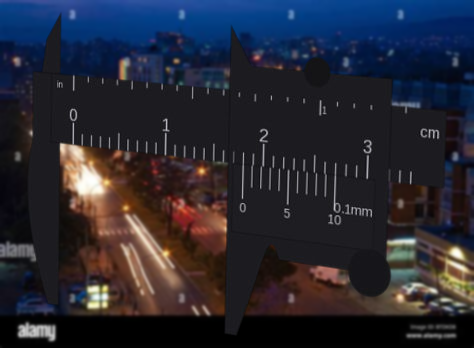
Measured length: 18.0 mm
